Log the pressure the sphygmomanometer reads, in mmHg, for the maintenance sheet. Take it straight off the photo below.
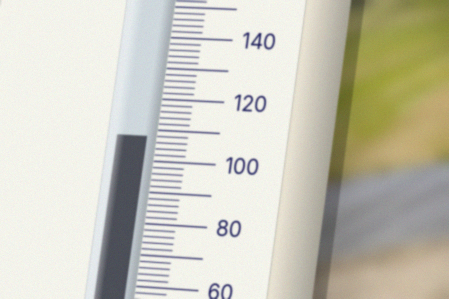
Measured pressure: 108 mmHg
